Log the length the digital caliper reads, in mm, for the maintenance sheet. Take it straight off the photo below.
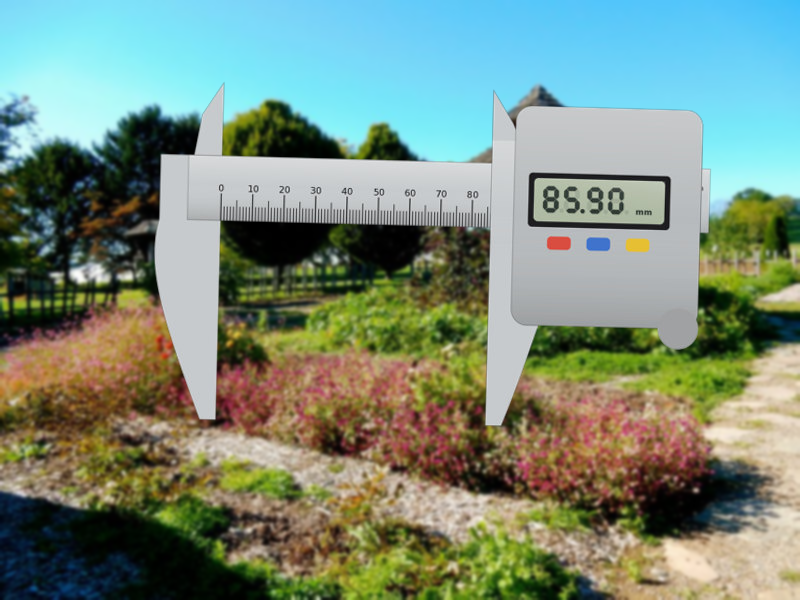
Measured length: 85.90 mm
